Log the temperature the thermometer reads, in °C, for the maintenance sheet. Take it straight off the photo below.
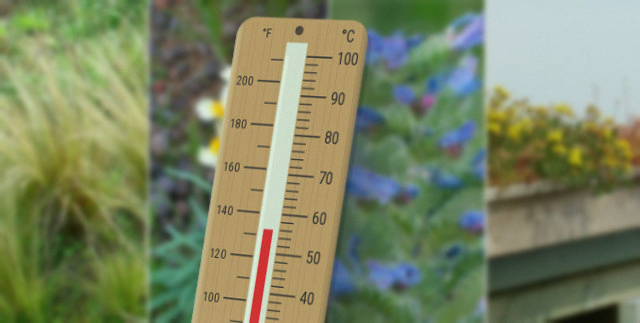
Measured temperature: 56 °C
